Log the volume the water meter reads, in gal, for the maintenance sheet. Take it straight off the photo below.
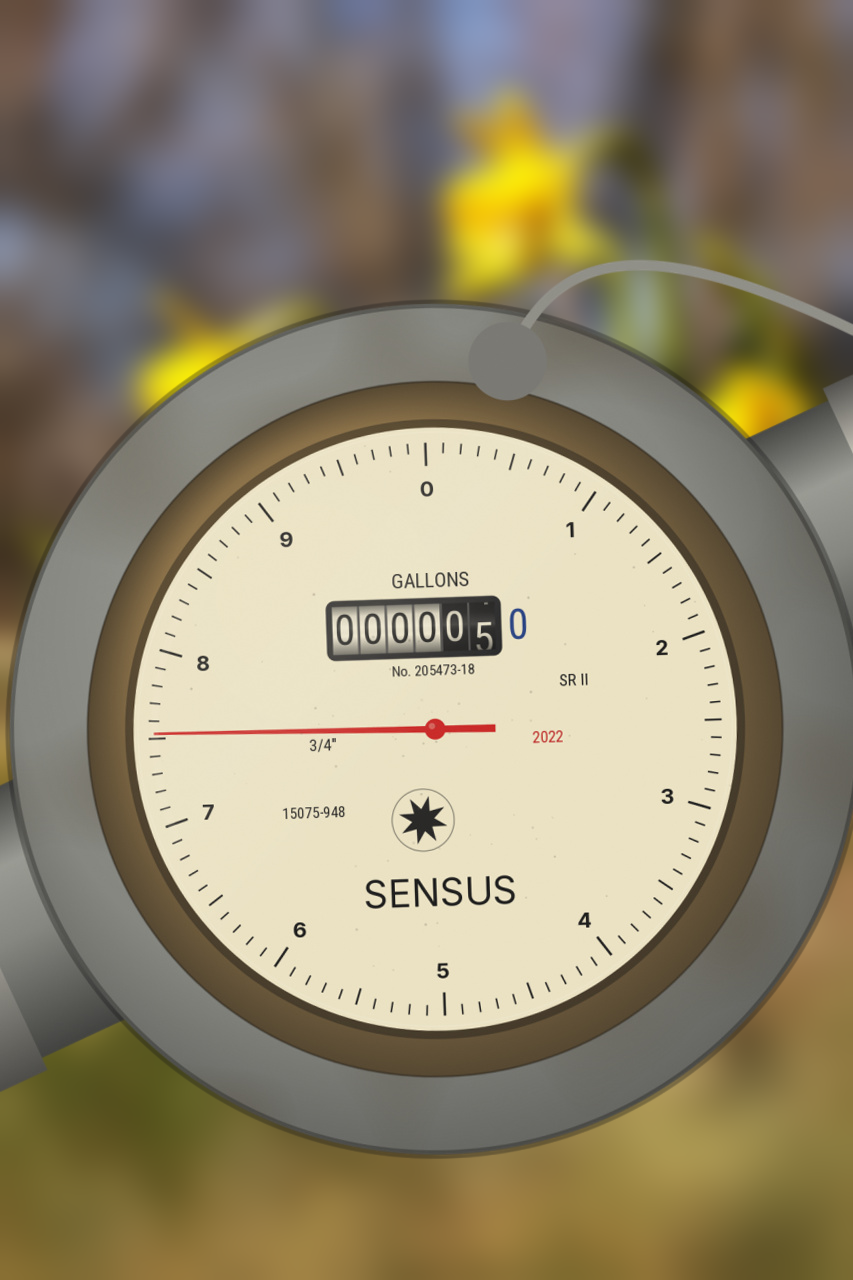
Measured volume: 47.5 gal
